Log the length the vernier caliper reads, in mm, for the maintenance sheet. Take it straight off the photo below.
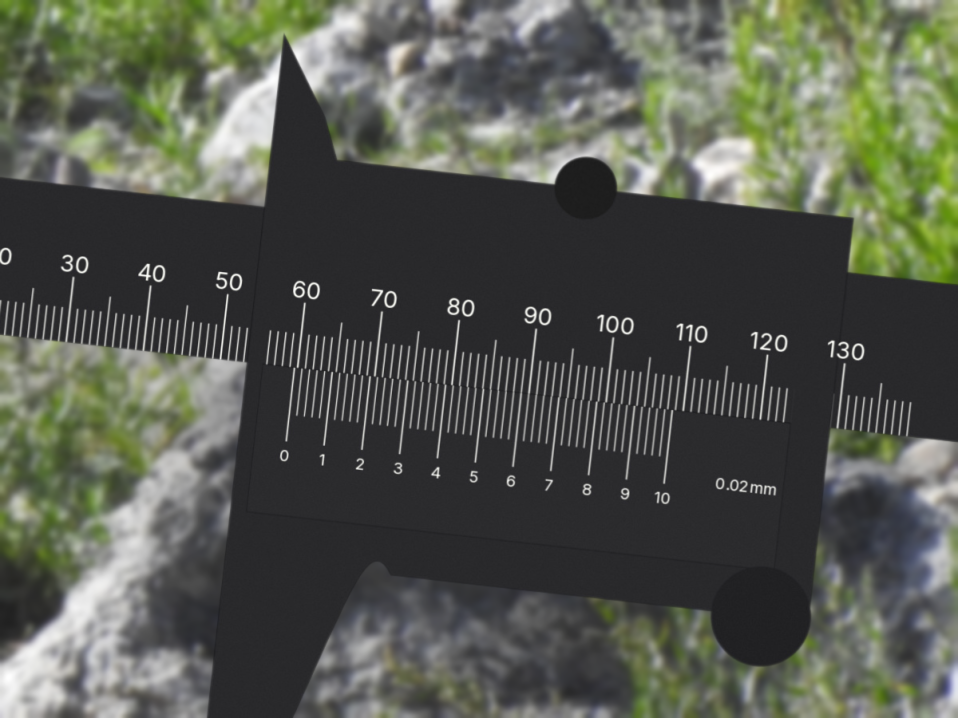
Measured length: 59.6 mm
